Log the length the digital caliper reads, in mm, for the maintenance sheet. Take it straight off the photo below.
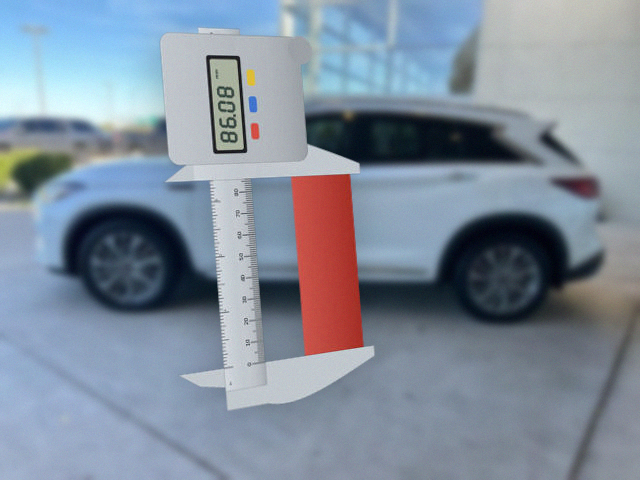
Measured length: 86.08 mm
